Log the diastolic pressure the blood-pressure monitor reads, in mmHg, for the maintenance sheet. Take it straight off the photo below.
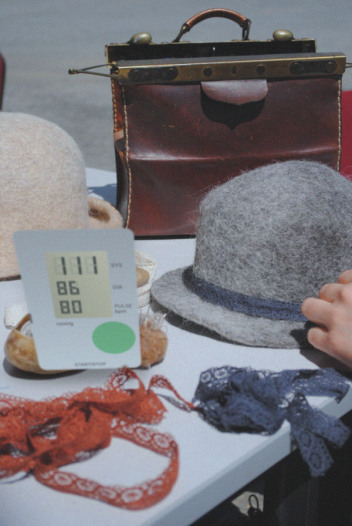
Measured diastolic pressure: 86 mmHg
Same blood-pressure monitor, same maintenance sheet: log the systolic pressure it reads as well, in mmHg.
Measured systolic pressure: 111 mmHg
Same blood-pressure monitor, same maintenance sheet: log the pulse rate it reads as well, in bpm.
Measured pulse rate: 80 bpm
